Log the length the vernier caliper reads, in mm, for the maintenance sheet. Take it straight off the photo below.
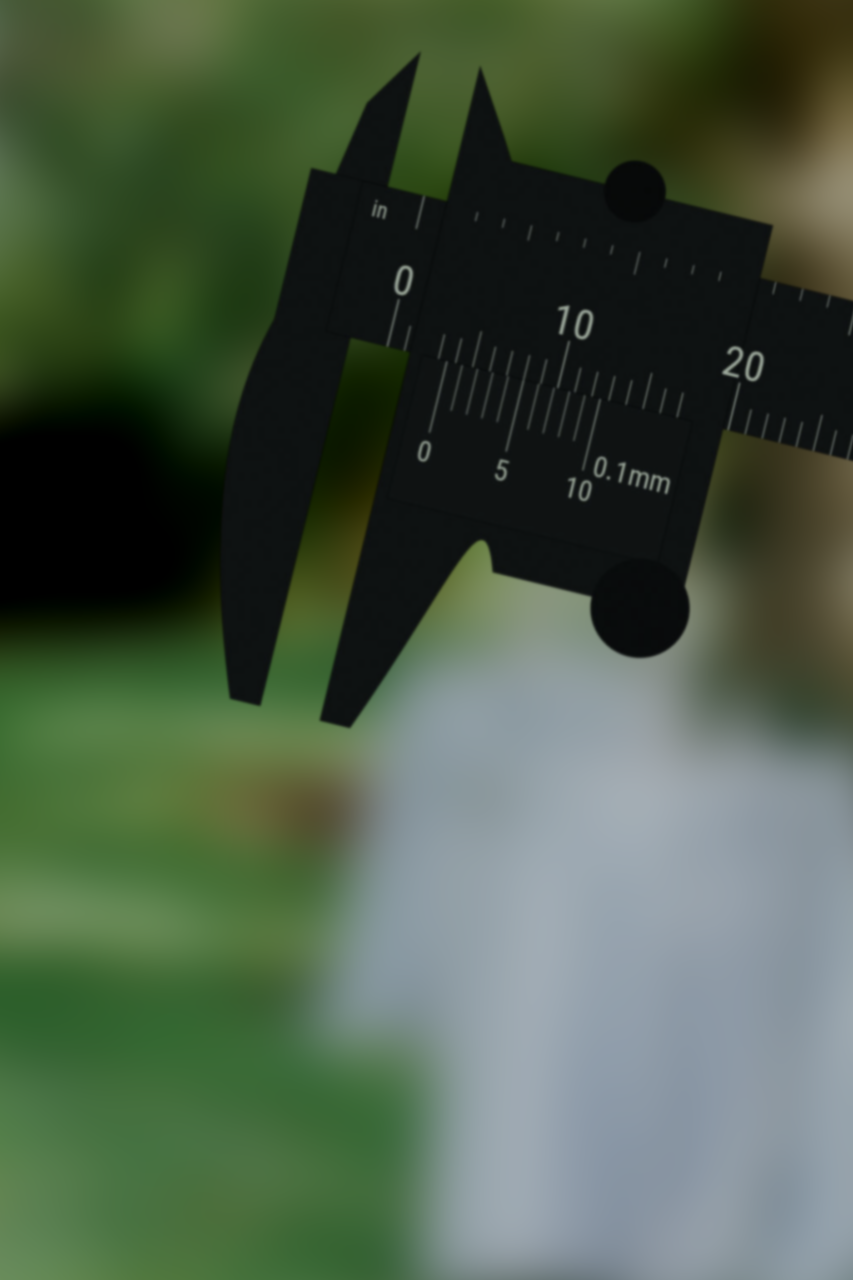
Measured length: 3.5 mm
